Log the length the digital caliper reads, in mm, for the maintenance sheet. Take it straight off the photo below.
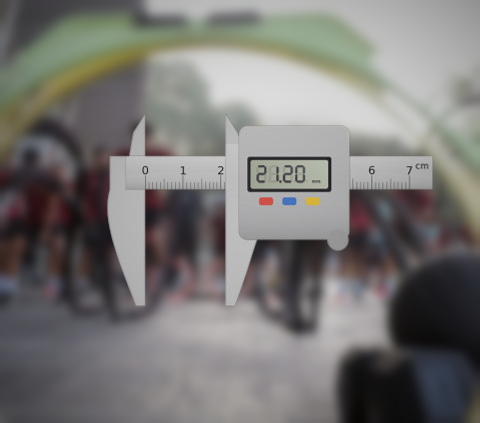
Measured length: 21.20 mm
